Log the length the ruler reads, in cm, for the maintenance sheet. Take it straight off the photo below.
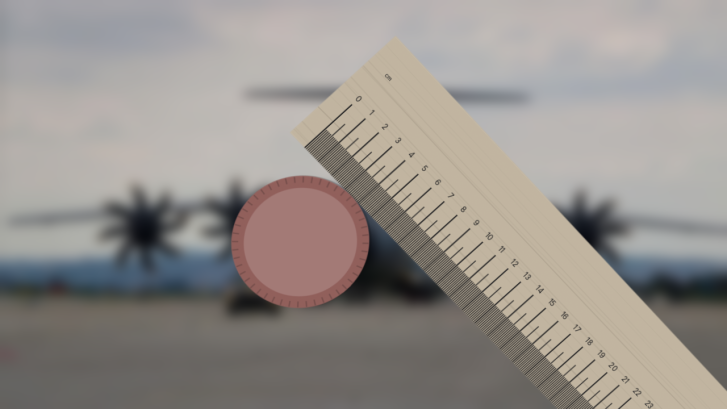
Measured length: 7 cm
